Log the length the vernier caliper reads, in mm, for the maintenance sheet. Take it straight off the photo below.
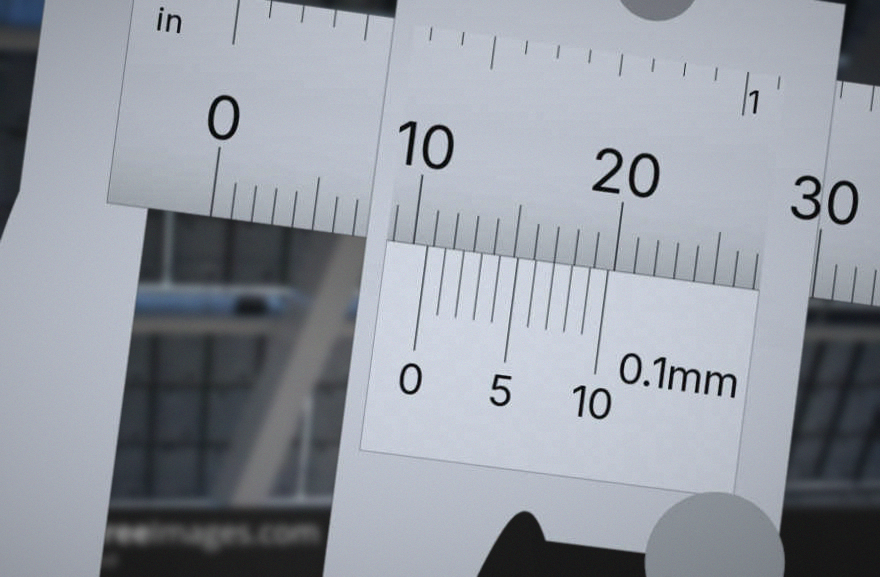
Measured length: 10.7 mm
